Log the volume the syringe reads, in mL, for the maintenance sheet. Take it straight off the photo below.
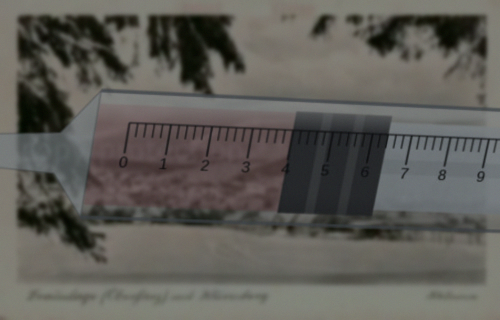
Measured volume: 4 mL
